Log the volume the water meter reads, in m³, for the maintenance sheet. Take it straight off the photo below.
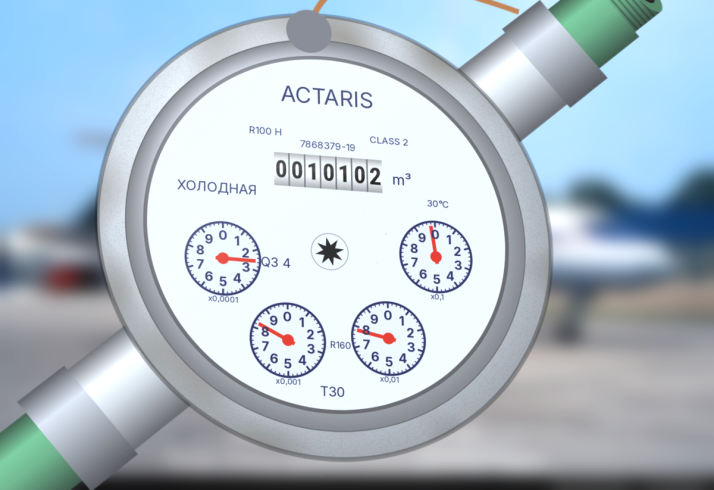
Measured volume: 10101.9782 m³
